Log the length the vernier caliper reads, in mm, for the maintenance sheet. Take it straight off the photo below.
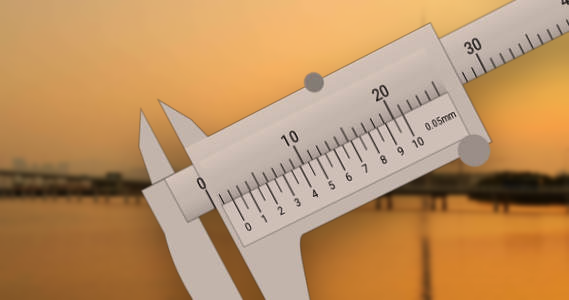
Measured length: 2.0 mm
